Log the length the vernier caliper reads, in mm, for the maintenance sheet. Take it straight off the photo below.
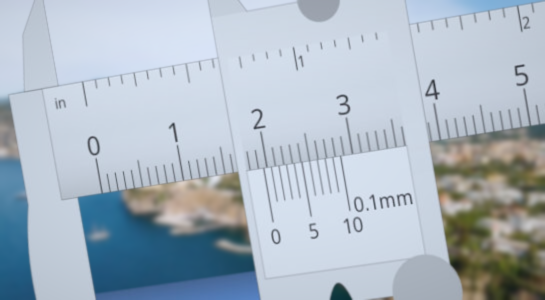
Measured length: 19.6 mm
